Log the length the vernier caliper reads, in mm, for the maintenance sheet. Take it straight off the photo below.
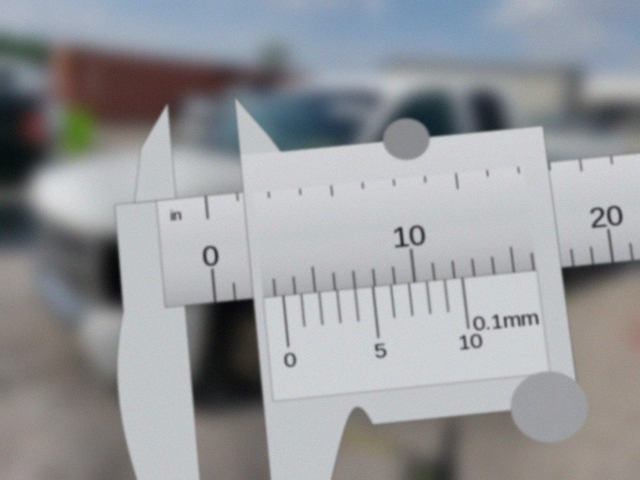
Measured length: 3.4 mm
